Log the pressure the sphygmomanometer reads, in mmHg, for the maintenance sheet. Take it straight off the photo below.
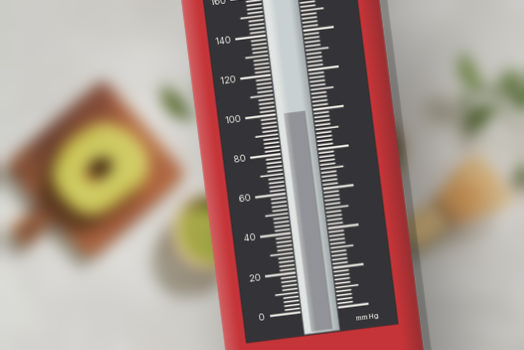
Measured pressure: 100 mmHg
